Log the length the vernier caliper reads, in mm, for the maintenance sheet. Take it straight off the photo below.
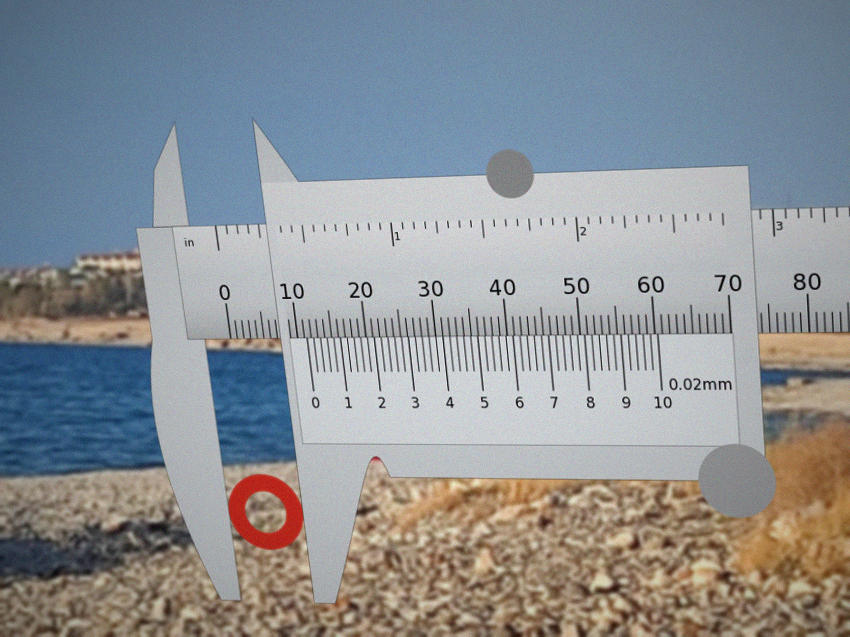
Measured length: 11.4 mm
